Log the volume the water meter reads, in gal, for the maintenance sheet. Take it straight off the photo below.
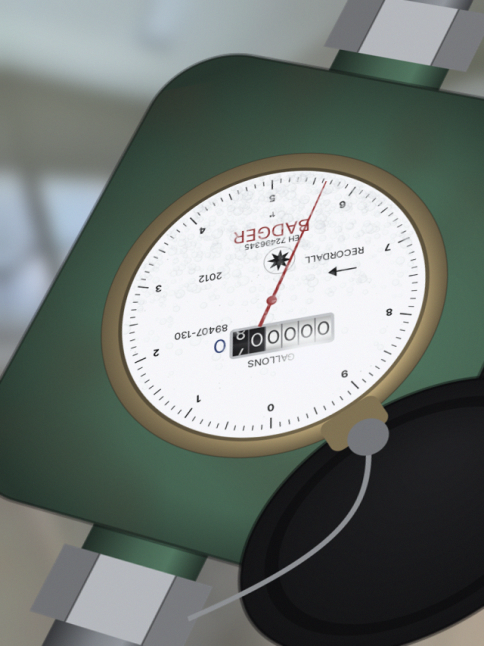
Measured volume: 75.6 gal
